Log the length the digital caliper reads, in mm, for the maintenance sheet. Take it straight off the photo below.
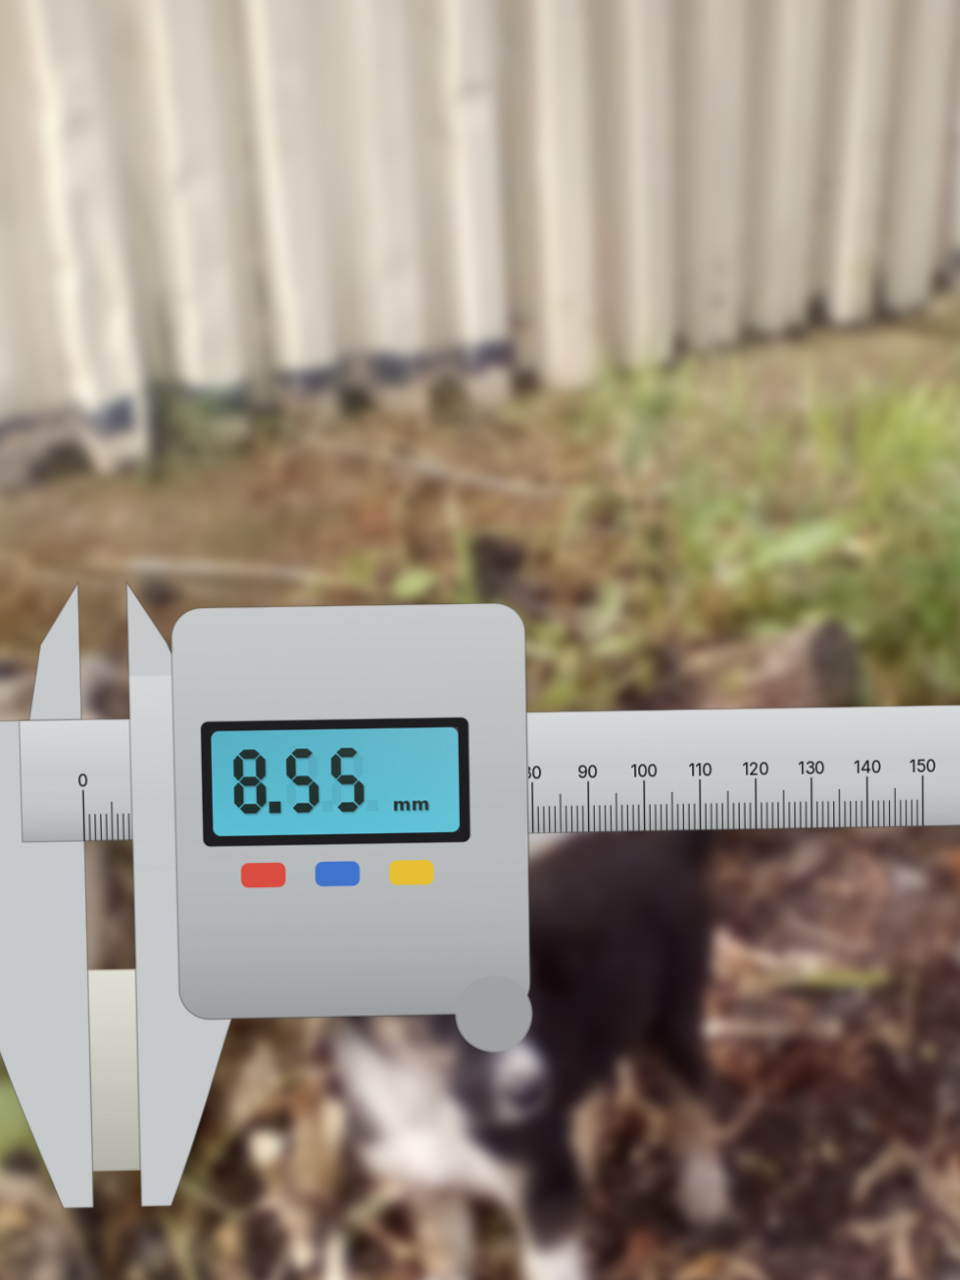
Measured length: 8.55 mm
